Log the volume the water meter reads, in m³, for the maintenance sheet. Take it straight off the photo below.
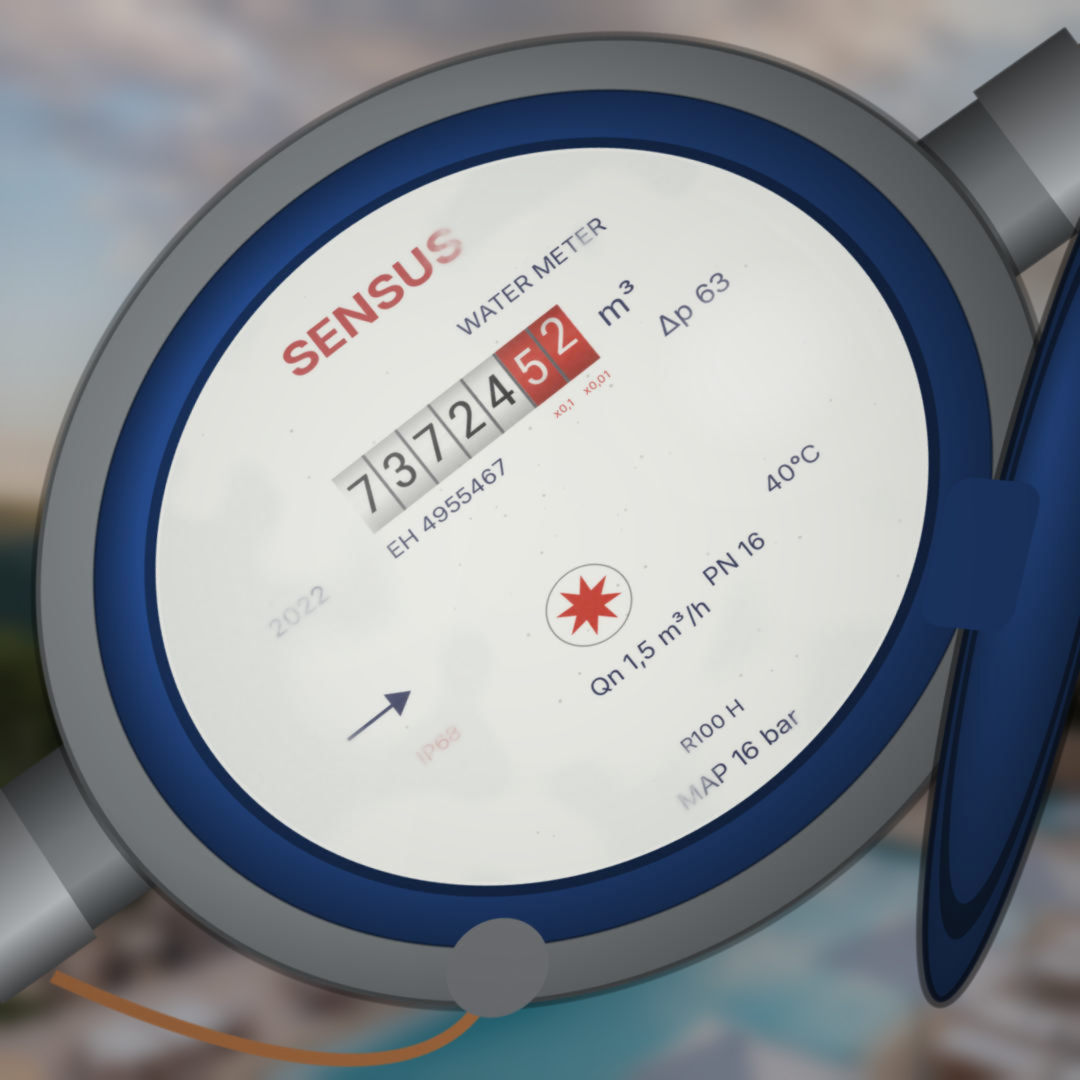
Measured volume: 73724.52 m³
